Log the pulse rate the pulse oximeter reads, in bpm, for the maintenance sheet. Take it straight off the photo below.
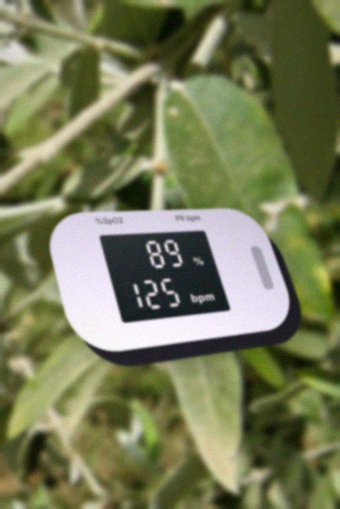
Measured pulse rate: 125 bpm
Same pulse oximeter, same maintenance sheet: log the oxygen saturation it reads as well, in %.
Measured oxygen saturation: 89 %
